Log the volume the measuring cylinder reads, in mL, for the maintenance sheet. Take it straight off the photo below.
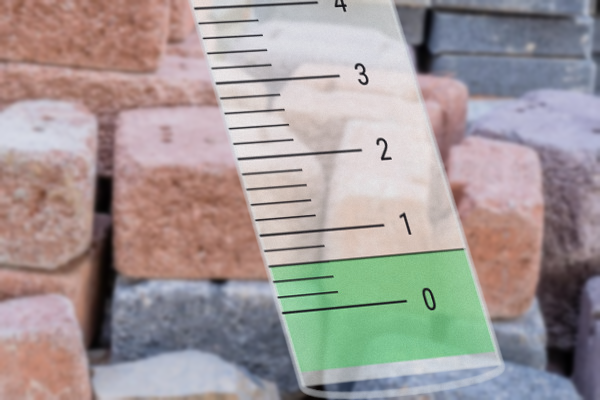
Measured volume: 0.6 mL
